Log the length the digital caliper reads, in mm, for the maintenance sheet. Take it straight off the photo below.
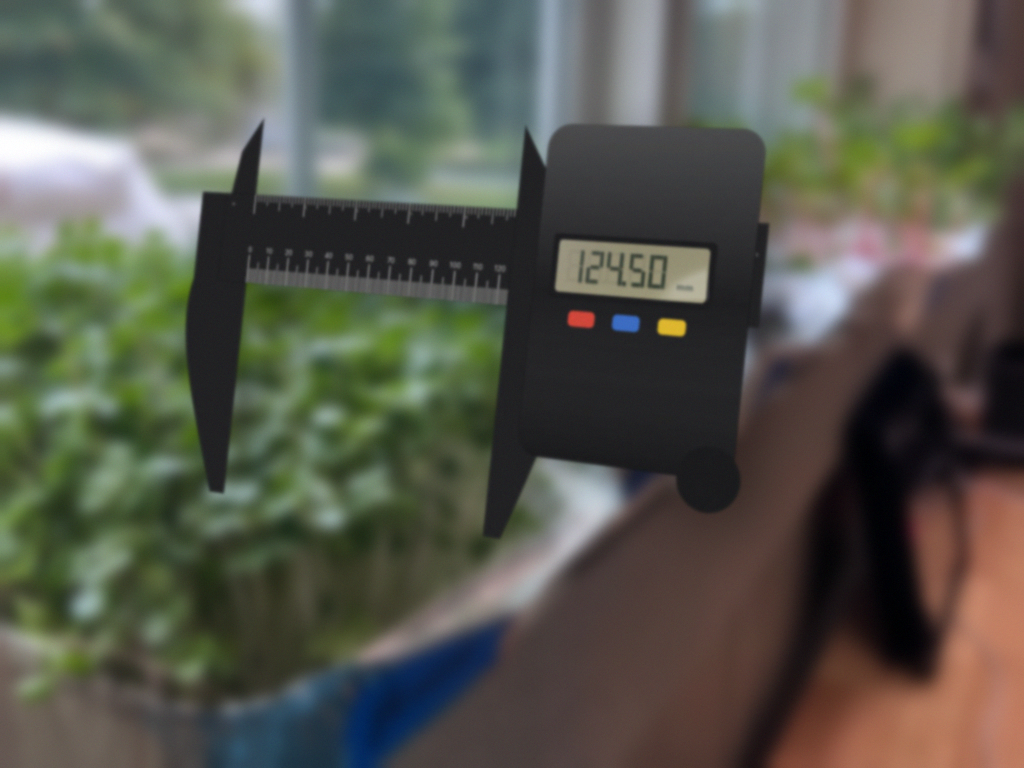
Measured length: 124.50 mm
